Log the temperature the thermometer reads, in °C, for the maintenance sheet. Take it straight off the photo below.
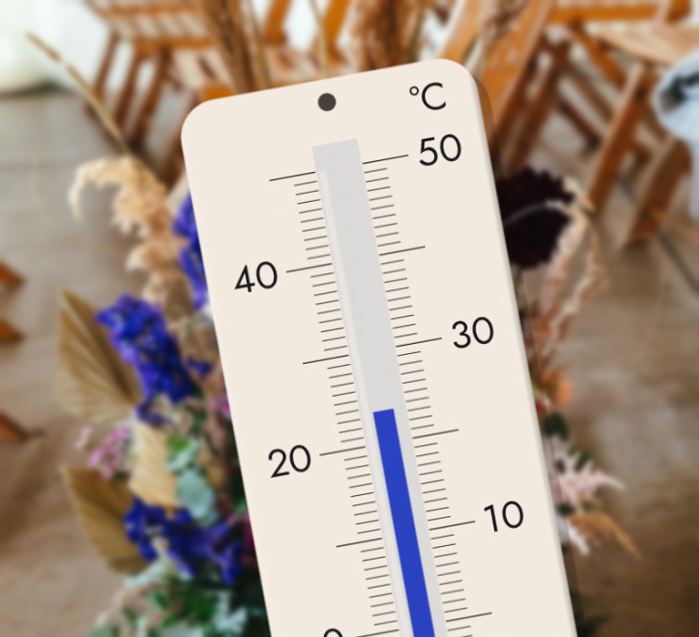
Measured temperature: 23.5 °C
